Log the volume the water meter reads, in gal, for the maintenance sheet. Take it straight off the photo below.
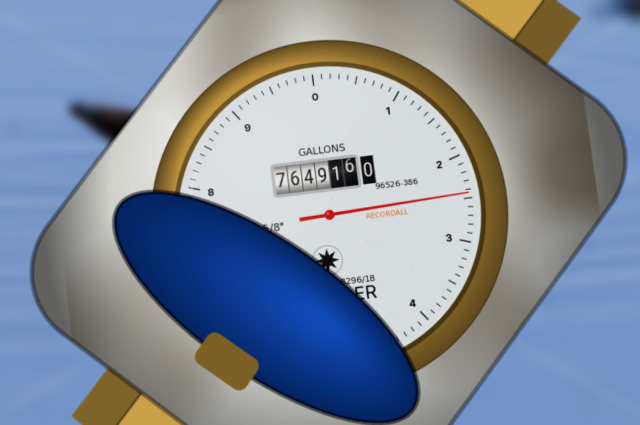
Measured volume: 7649162.4 gal
